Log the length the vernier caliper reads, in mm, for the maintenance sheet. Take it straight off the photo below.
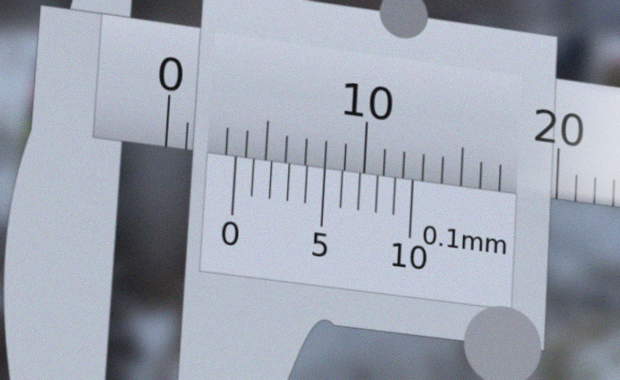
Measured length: 3.5 mm
